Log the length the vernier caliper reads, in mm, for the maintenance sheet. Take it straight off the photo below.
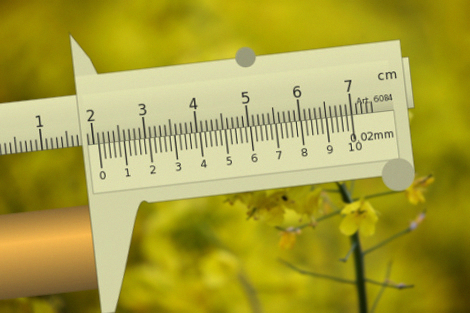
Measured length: 21.0 mm
